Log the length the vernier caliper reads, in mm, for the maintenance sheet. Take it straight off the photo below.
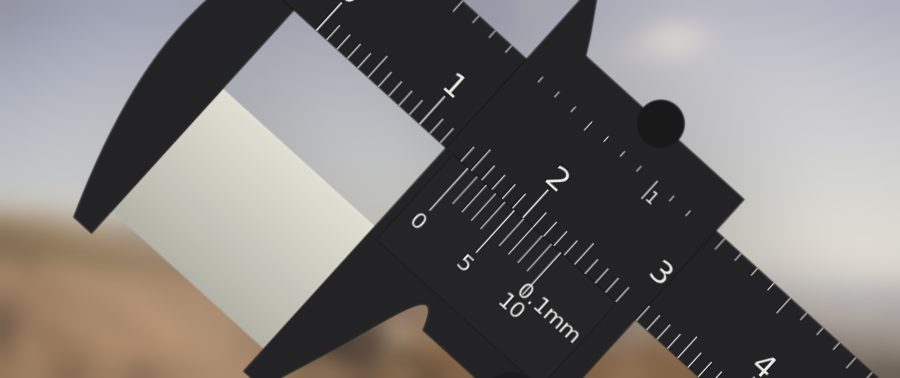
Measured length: 14.7 mm
